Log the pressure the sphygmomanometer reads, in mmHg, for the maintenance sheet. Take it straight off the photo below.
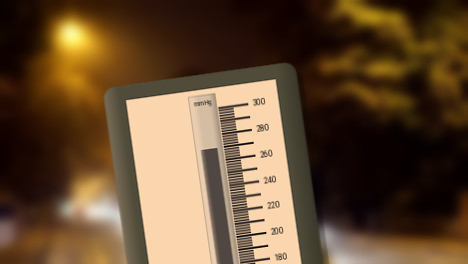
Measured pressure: 270 mmHg
